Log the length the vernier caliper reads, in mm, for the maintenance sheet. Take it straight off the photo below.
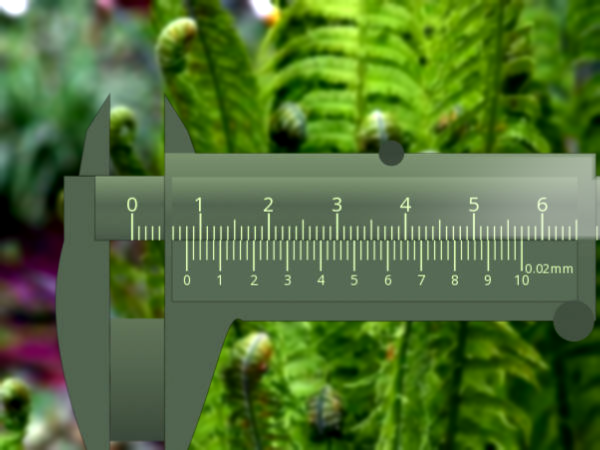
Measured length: 8.0 mm
